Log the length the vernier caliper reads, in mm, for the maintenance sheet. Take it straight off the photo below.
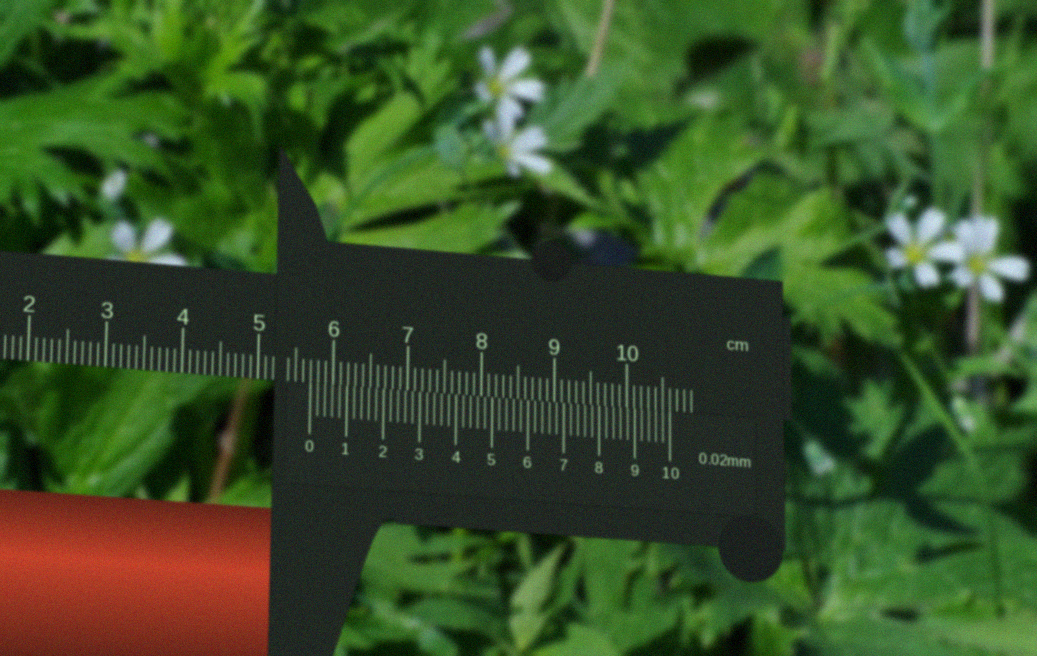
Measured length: 57.0 mm
